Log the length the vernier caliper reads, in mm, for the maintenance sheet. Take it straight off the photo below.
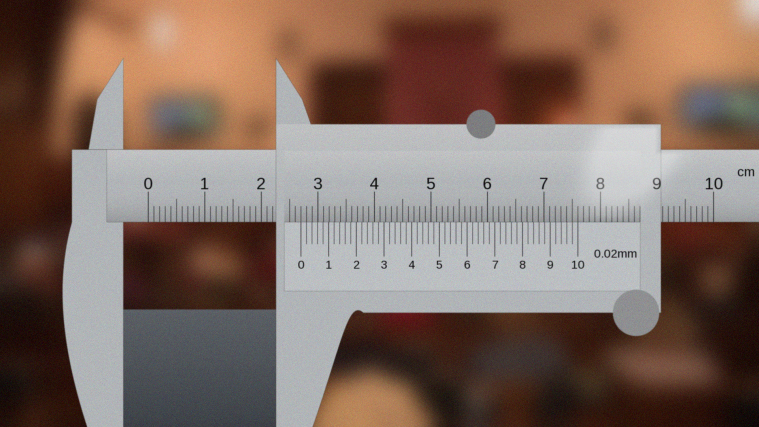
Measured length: 27.0 mm
